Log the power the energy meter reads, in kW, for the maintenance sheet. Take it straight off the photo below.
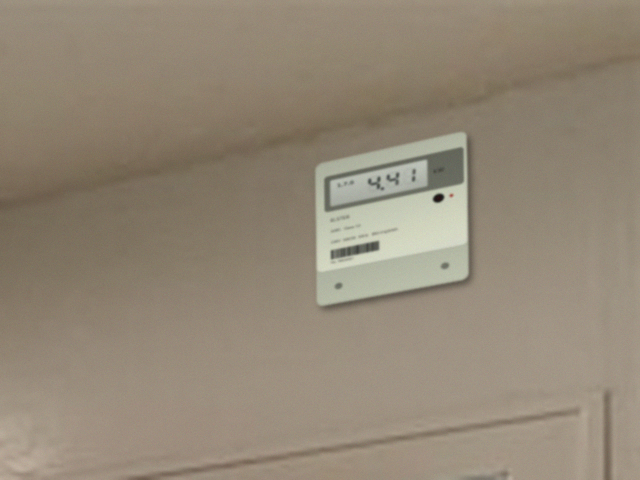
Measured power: 4.41 kW
